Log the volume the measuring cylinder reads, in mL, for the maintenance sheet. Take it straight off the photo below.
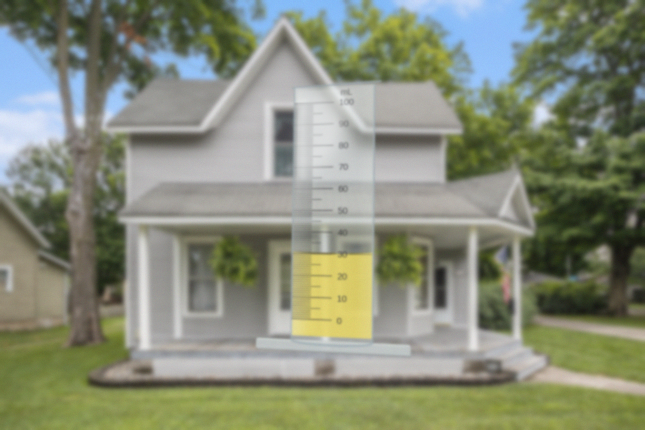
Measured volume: 30 mL
